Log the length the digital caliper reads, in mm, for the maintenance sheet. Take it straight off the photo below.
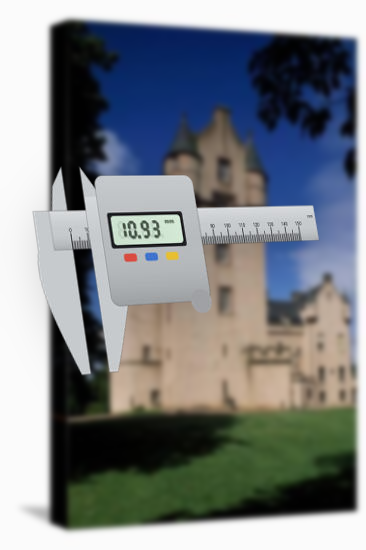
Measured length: 10.93 mm
